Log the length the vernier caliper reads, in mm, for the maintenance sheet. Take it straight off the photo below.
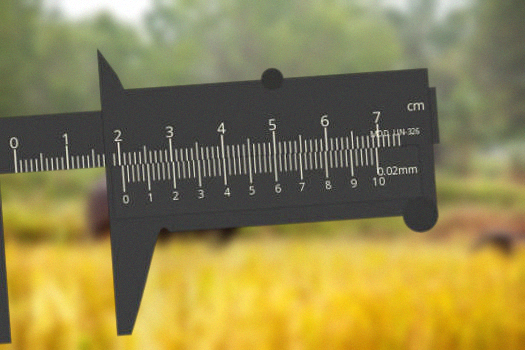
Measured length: 20.5 mm
